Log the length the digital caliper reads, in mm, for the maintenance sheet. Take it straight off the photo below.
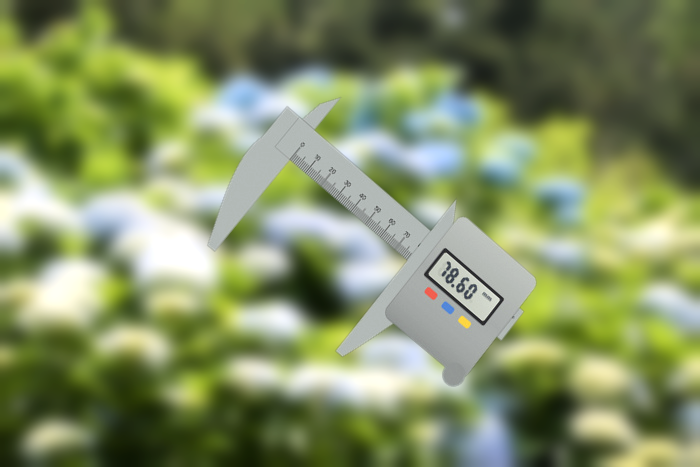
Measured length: 78.60 mm
